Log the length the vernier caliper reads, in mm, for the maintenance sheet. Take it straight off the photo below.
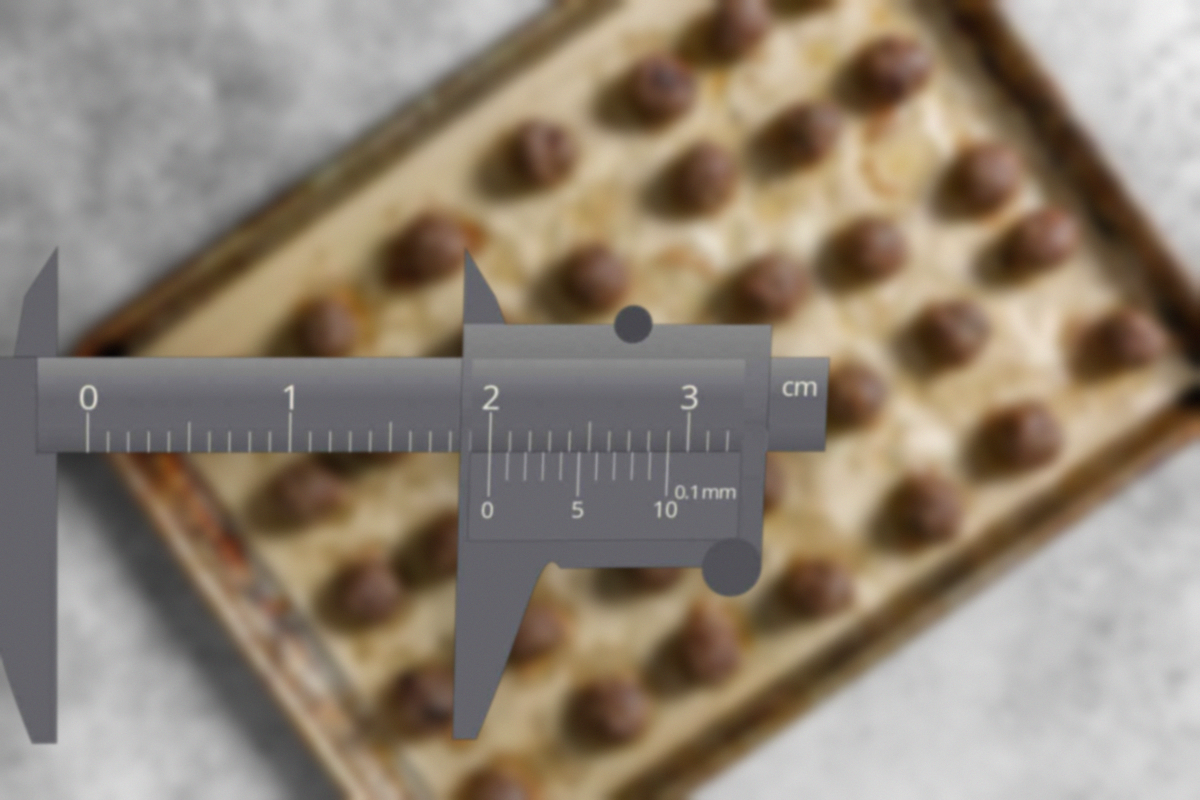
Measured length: 20.0 mm
